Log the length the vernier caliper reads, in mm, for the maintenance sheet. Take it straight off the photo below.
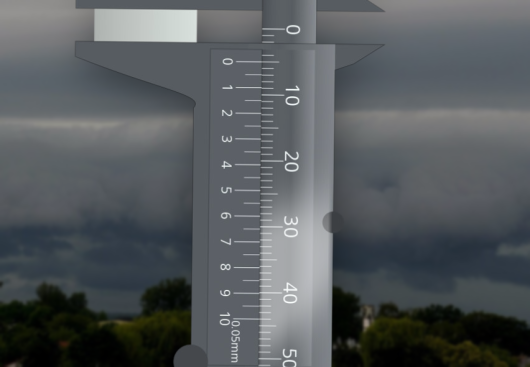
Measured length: 5.0 mm
